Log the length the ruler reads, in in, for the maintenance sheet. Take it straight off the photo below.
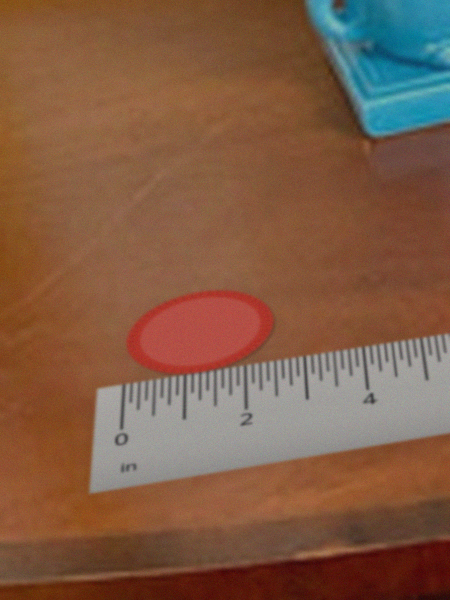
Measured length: 2.5 in
